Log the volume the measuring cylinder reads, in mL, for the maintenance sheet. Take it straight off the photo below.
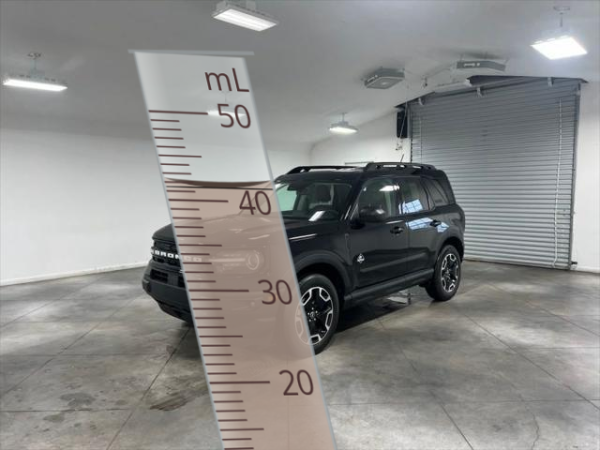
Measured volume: 41.5 mL
